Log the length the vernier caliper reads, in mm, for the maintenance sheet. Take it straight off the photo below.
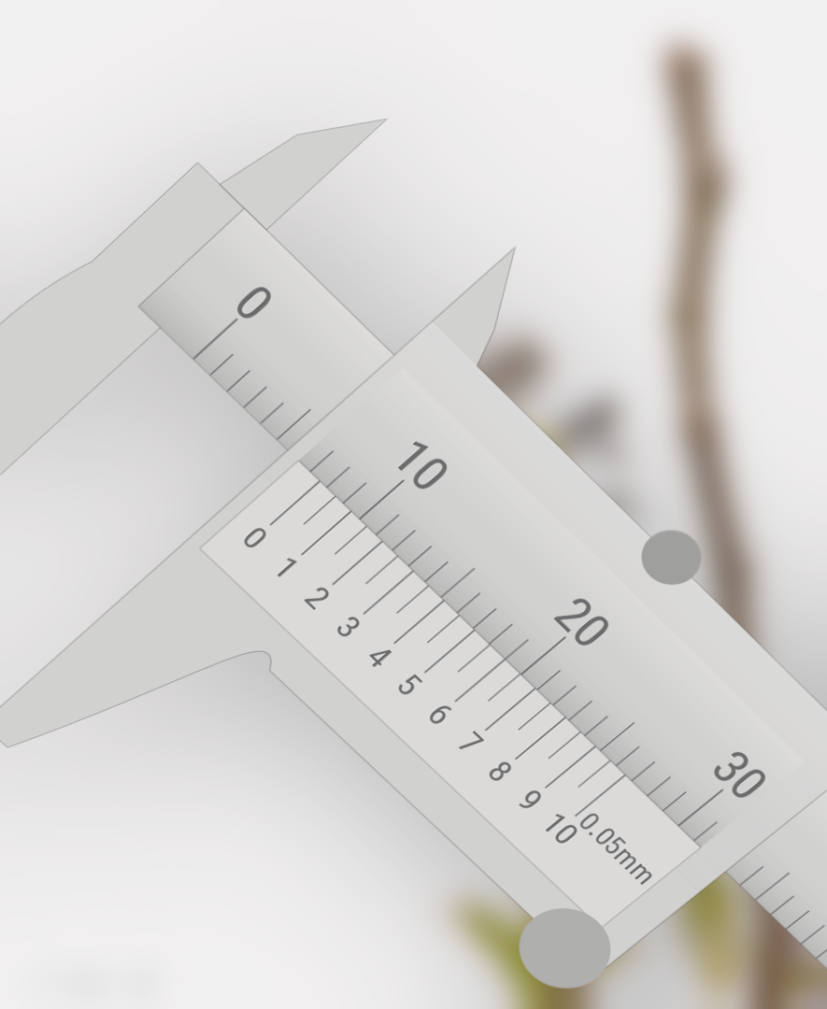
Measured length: 7.60 mm
